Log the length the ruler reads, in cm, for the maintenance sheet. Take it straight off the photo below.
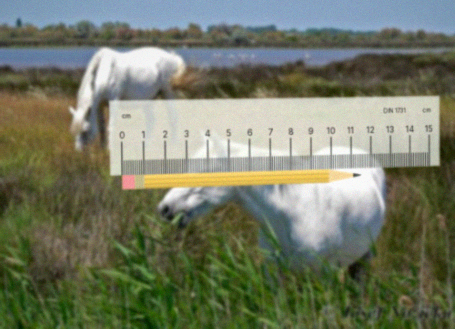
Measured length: 11.5 cm
